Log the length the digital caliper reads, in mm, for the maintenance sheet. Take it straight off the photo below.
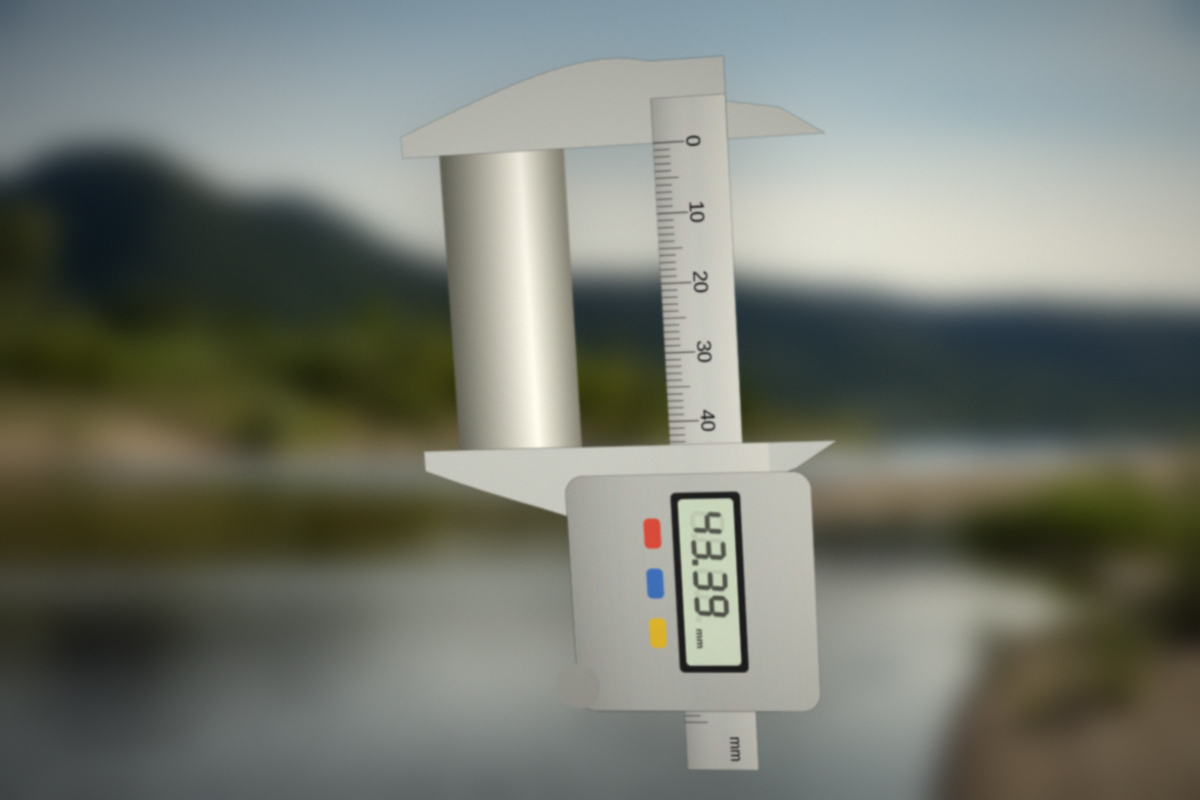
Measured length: 43.39 mm
